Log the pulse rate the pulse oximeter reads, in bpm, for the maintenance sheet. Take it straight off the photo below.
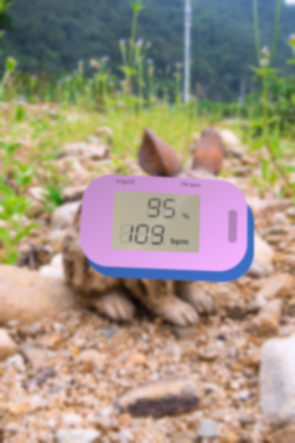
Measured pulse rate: 109 bpm
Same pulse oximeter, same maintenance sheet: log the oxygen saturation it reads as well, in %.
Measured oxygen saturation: 95 %
